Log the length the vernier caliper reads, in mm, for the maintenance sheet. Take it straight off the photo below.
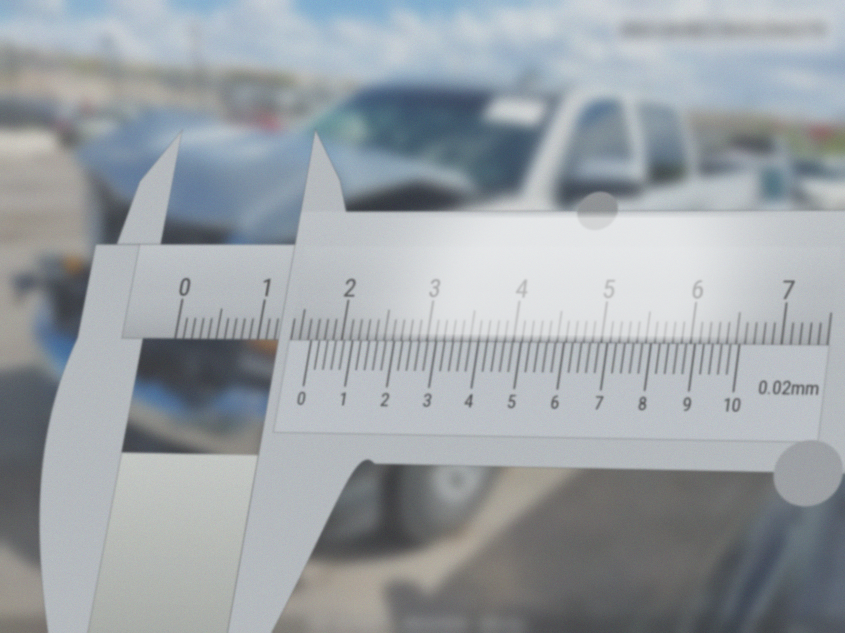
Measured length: 16.4 mm
